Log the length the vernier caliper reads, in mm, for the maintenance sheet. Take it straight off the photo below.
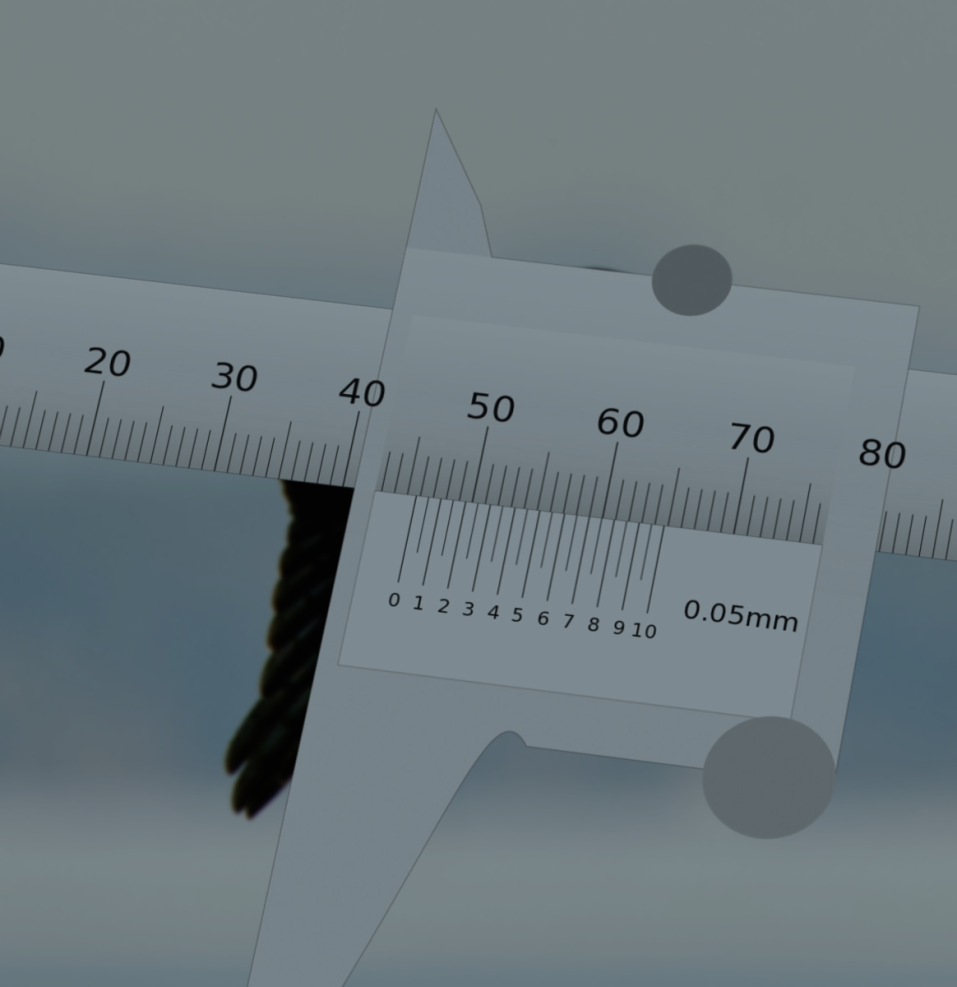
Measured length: 45.7 mm
